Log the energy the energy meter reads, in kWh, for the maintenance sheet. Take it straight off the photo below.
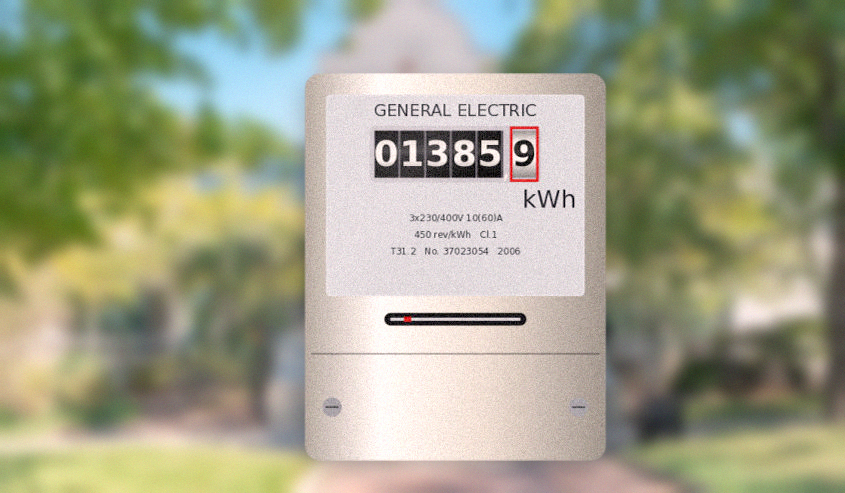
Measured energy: 1385.9 kWh
